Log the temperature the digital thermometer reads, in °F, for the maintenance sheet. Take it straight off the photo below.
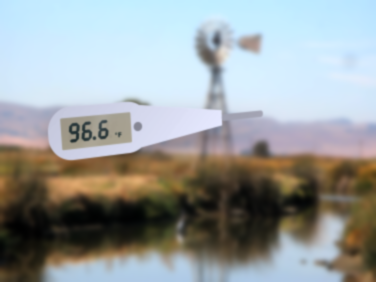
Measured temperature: 96.6 °F
